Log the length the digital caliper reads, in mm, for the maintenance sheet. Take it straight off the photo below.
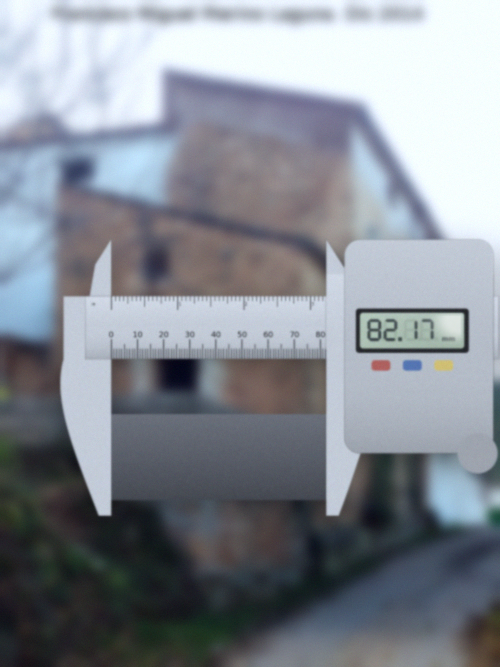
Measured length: 82.17 mm
